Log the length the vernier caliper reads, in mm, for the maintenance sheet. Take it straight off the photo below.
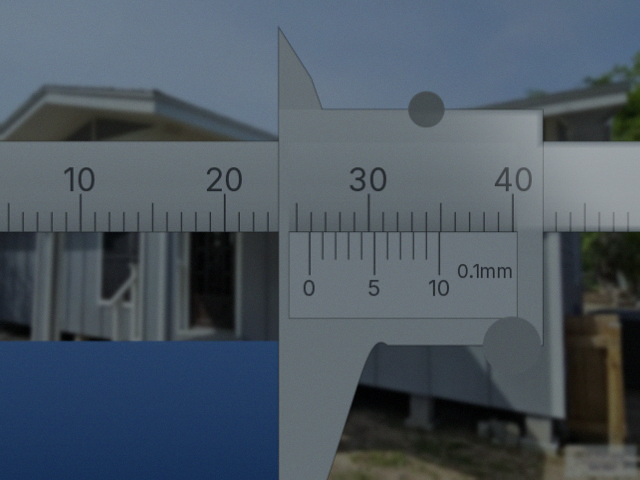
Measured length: 25.9 mm
